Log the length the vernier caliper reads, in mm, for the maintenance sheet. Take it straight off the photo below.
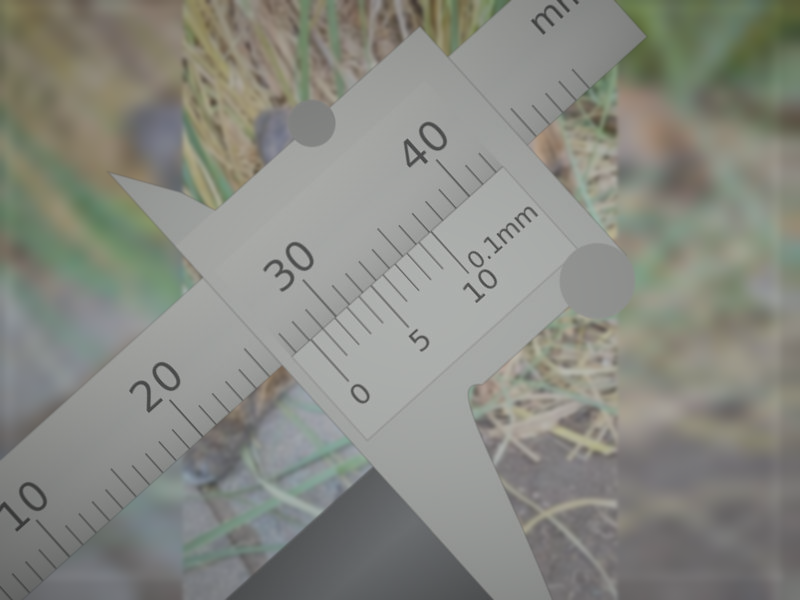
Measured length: 28.1 mm
